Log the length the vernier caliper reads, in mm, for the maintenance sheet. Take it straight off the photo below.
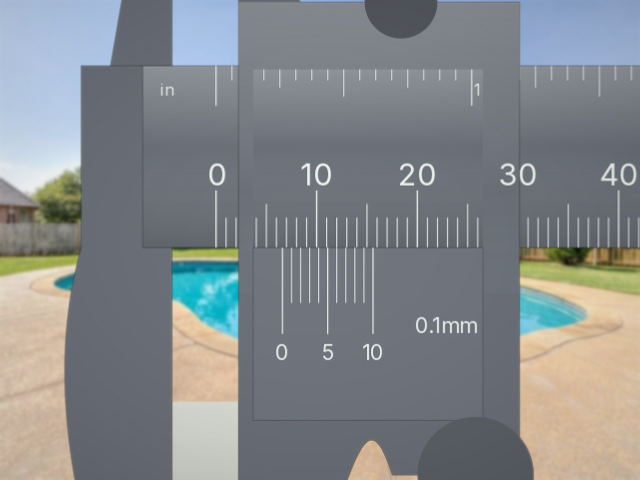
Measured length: 6.6 mm
